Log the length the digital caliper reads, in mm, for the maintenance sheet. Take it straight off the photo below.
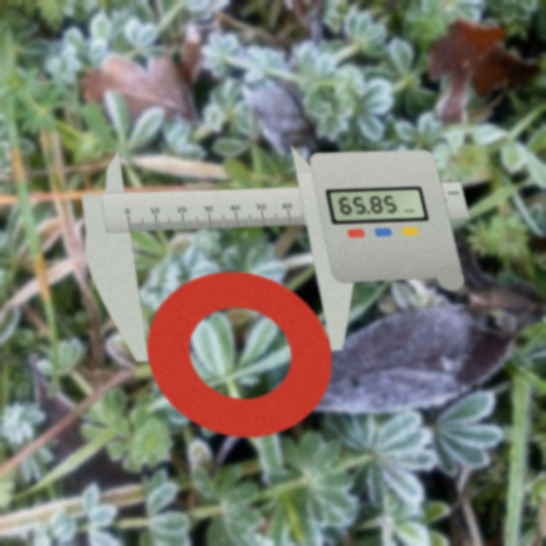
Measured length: 65.85 mm
